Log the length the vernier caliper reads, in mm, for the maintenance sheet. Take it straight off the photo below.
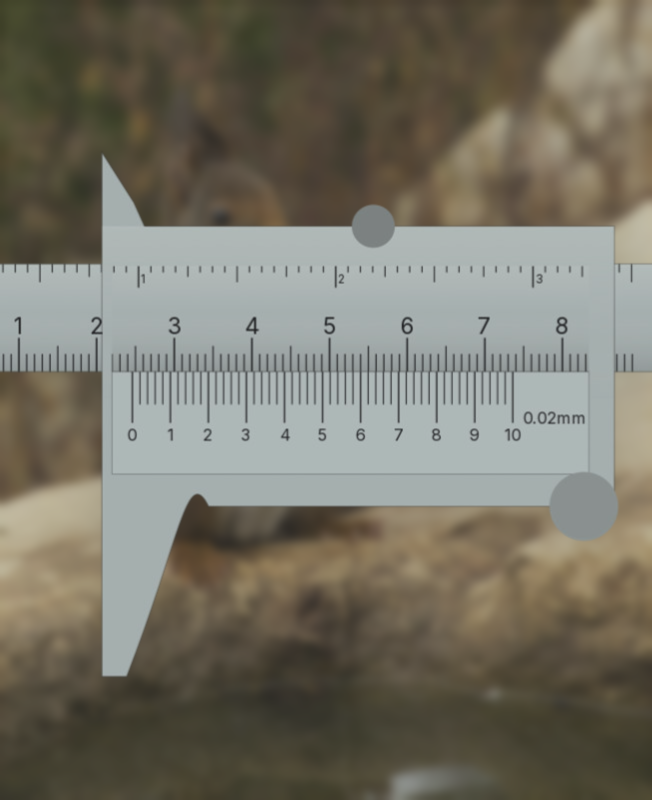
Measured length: 24.6 mm
